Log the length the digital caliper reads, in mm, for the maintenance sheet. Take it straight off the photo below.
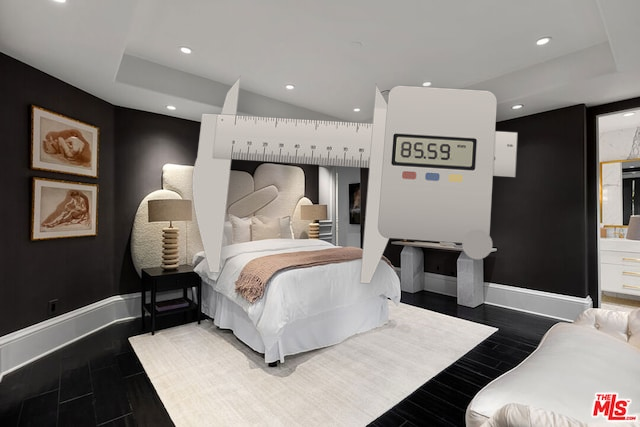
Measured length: 85.59 mm
